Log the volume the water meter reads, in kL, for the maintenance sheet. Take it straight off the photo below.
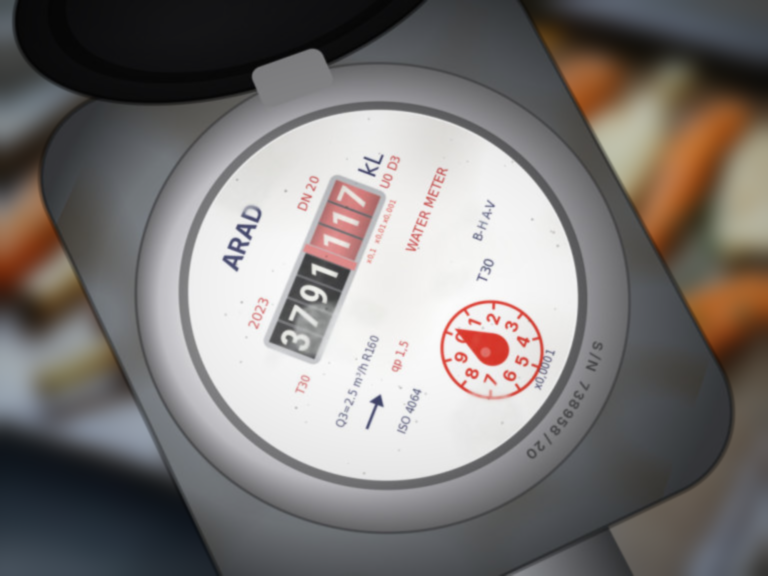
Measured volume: 3791.1170 kL
